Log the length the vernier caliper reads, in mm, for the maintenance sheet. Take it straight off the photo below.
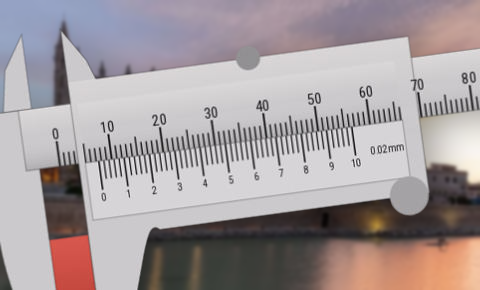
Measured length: 7.5 mm
